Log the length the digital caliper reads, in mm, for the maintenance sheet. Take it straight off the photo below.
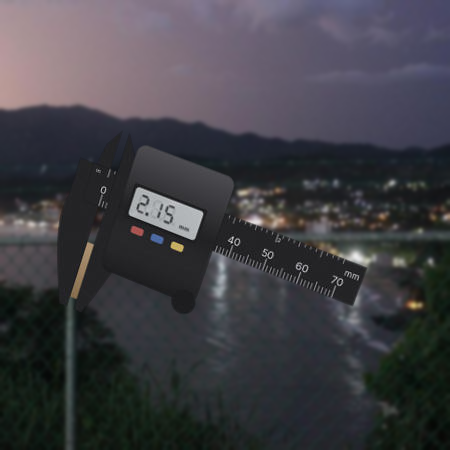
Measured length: 2.15 mm
